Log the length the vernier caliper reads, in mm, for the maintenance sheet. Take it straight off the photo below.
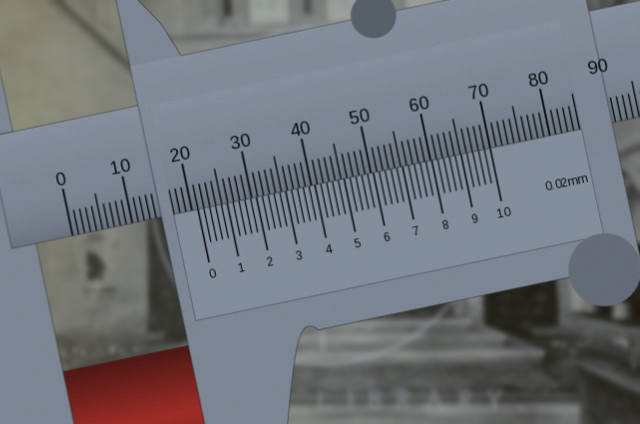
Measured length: 21.0 mm
